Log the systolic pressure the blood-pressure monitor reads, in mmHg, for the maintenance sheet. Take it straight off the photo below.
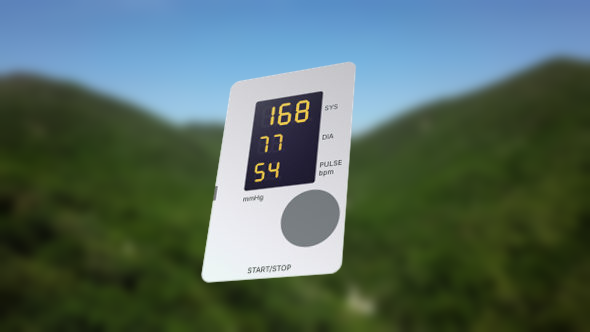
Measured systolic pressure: 168 mmHg
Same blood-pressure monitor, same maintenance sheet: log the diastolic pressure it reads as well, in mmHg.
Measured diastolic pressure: 77 mmHg
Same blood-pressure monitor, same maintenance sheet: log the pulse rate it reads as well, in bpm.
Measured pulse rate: 54 bpm
